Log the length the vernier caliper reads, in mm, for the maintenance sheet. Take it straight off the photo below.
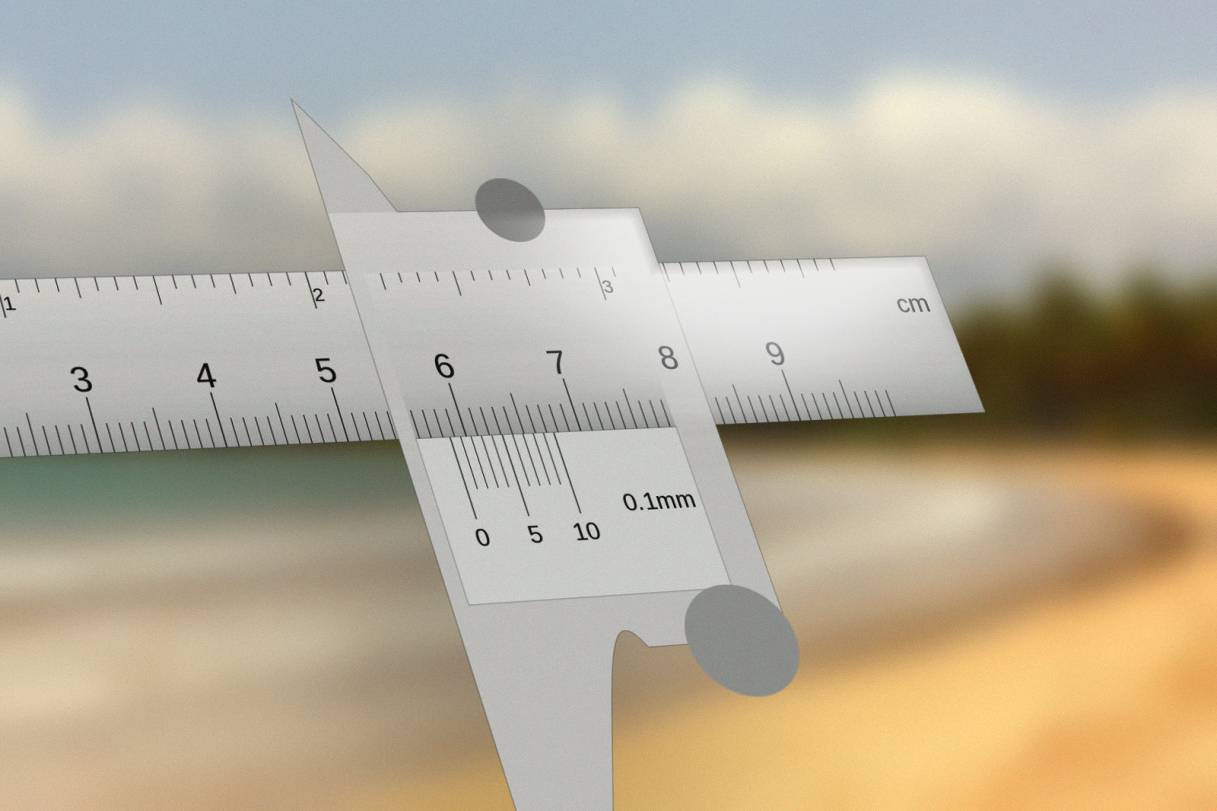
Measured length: 58.6 mm
